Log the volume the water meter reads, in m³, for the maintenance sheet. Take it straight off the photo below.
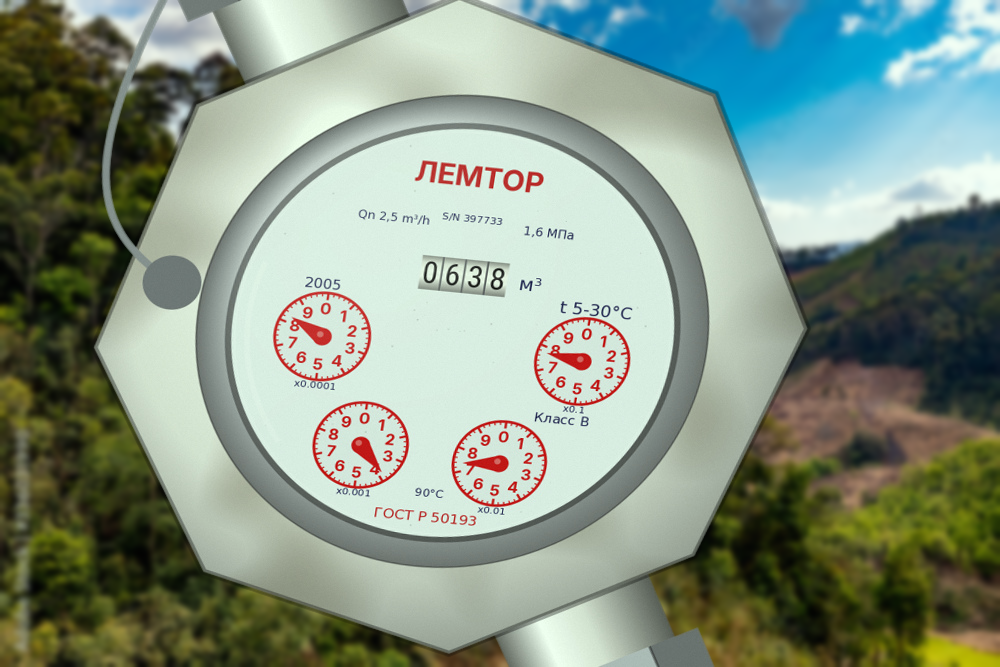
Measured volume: 638.7738 m³
